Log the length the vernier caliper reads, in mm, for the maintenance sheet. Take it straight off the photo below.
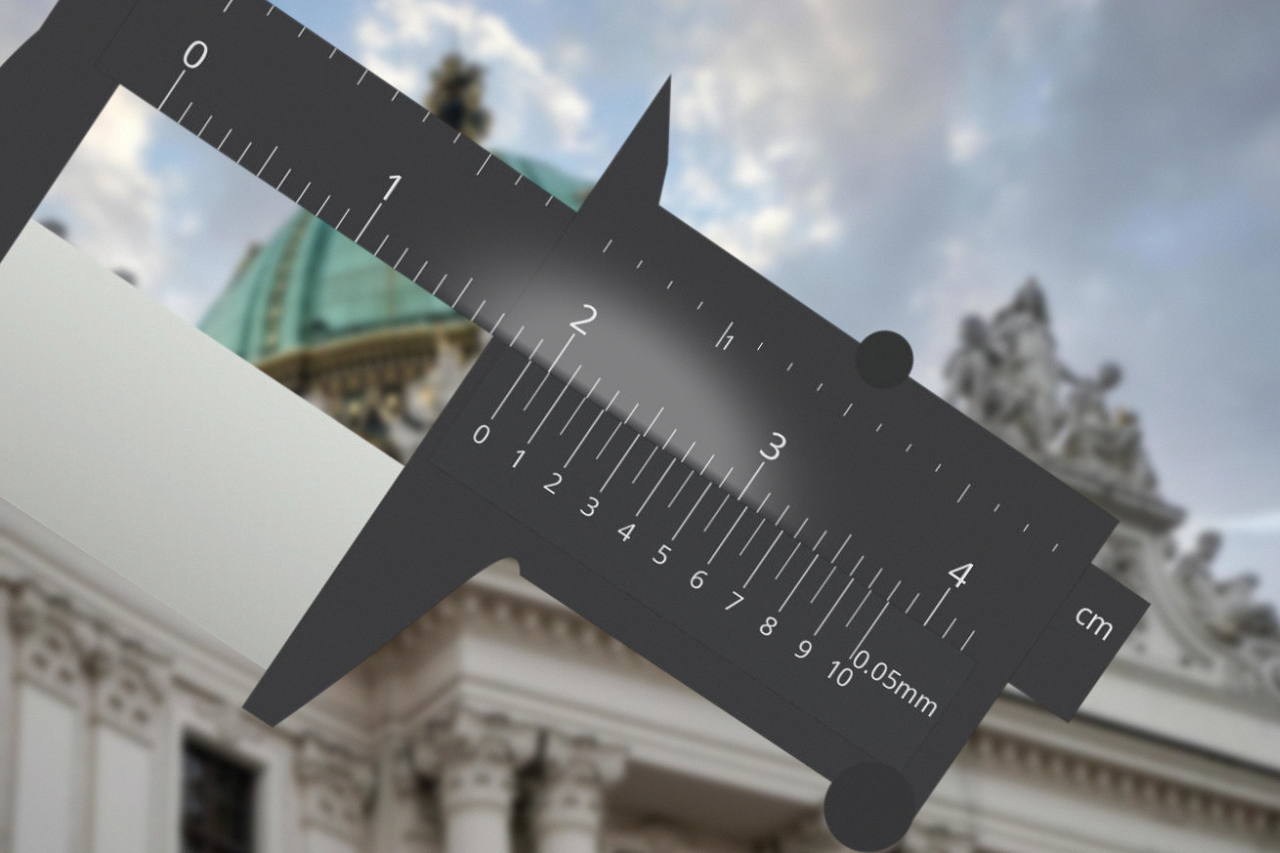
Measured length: 19.1 mm
